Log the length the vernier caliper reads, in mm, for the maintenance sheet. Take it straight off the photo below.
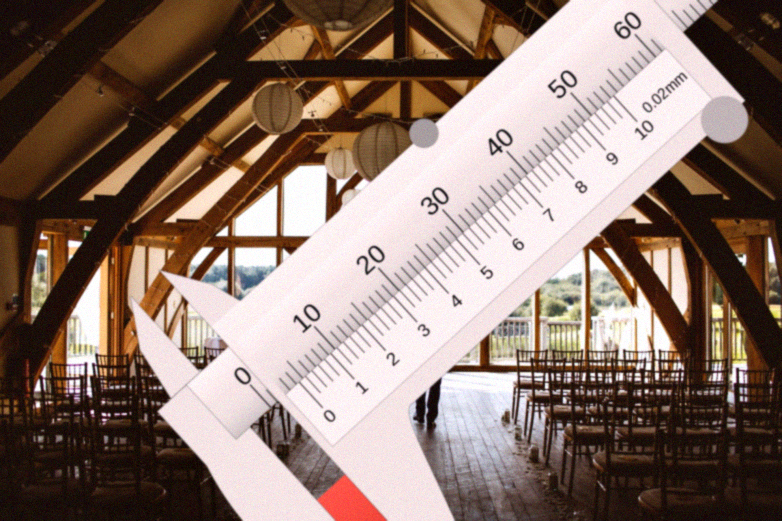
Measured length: 4.4 mm
